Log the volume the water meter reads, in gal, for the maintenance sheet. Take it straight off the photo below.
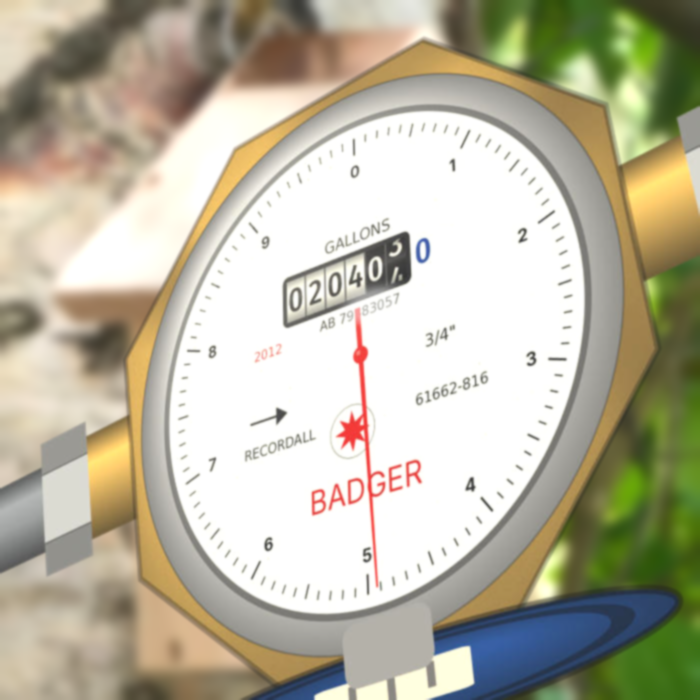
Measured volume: 204034.9 gal
